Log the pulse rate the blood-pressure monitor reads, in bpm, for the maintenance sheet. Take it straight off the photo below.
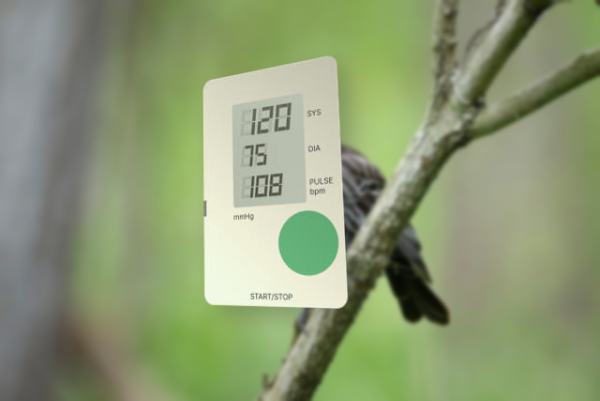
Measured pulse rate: 108 bpm
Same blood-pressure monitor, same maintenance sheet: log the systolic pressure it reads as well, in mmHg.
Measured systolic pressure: 120 mmHg
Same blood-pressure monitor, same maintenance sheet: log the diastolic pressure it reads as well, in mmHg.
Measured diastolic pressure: 75 mmHg
